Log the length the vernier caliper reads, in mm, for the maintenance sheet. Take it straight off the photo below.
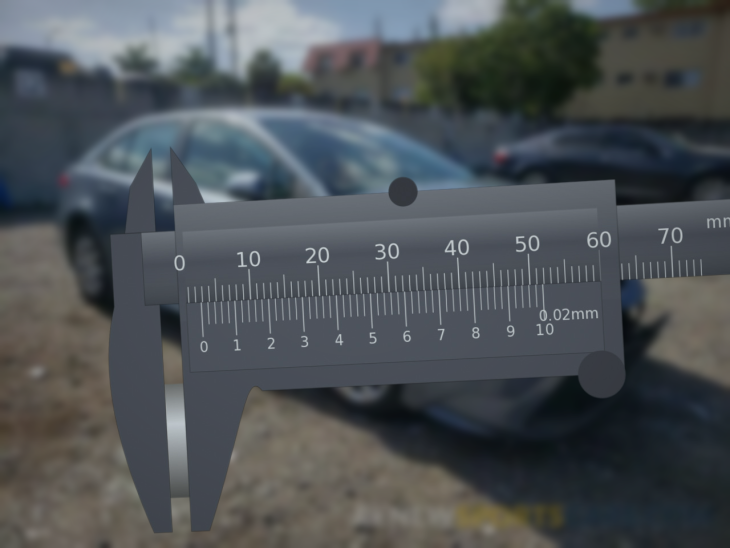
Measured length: 2.8 mm
